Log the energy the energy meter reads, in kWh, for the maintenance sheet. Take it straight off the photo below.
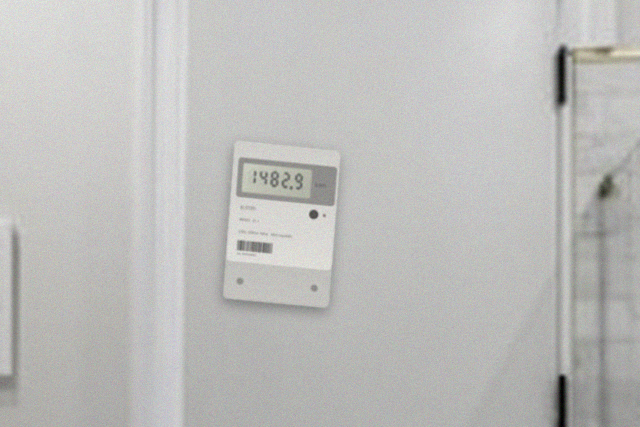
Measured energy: 1482.9 kWh
